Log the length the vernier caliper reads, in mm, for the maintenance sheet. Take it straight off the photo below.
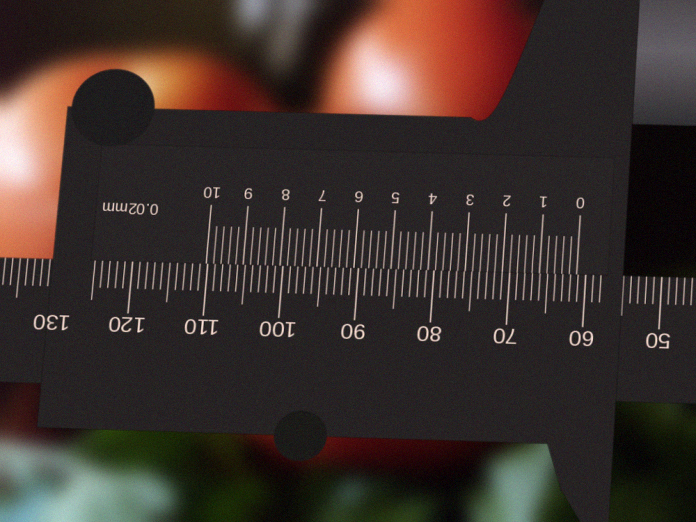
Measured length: 61.2 mm
